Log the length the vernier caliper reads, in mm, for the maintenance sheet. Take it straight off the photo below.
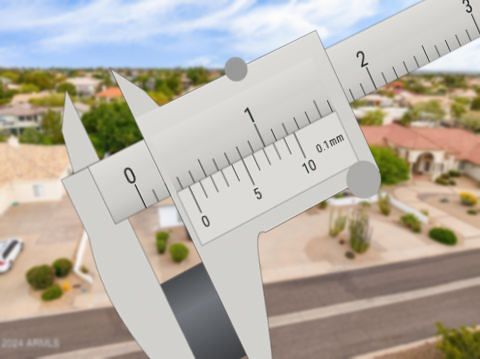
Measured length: 3.5 mm
